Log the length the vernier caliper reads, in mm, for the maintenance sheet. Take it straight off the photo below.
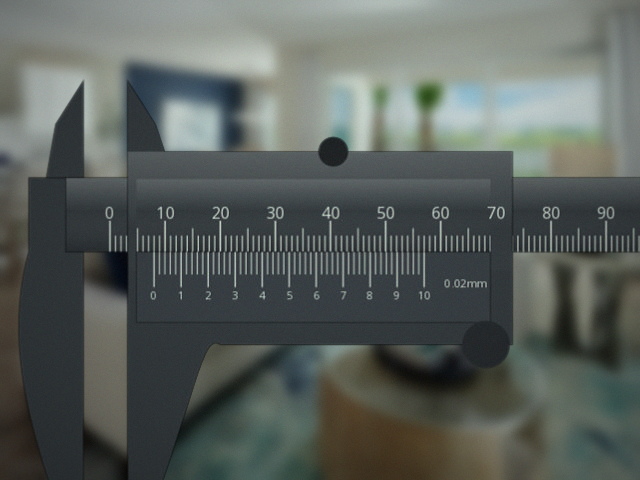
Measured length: 8.0 mm
